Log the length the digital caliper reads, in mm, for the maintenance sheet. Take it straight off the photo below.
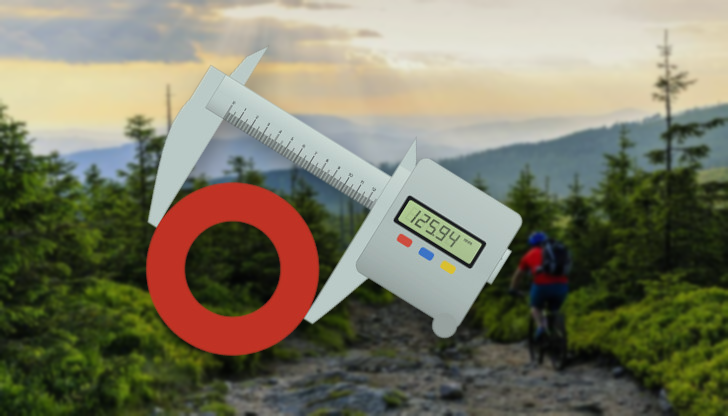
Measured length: 125.94 mm
